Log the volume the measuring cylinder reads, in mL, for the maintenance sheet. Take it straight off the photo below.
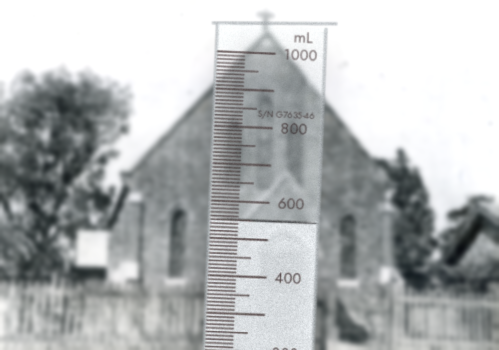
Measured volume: 550 mL
